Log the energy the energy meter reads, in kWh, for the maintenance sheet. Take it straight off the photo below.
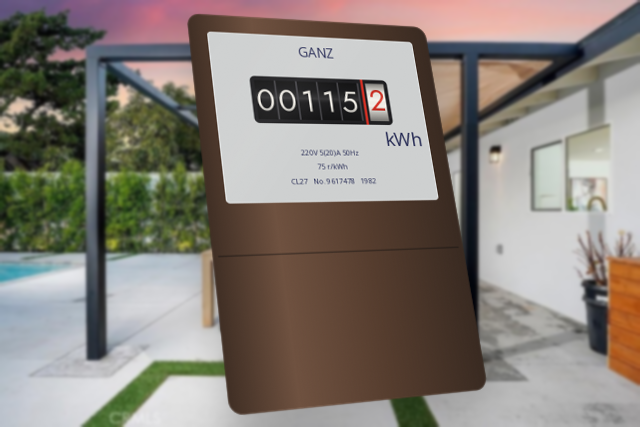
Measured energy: 115.2 kWh
